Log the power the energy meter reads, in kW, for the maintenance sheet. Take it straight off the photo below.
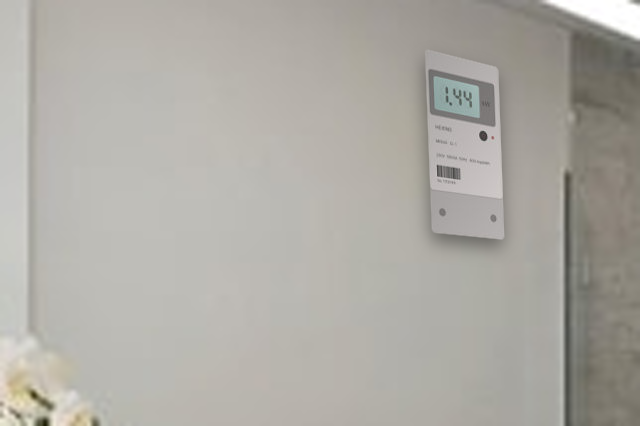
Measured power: 1.44 kW
